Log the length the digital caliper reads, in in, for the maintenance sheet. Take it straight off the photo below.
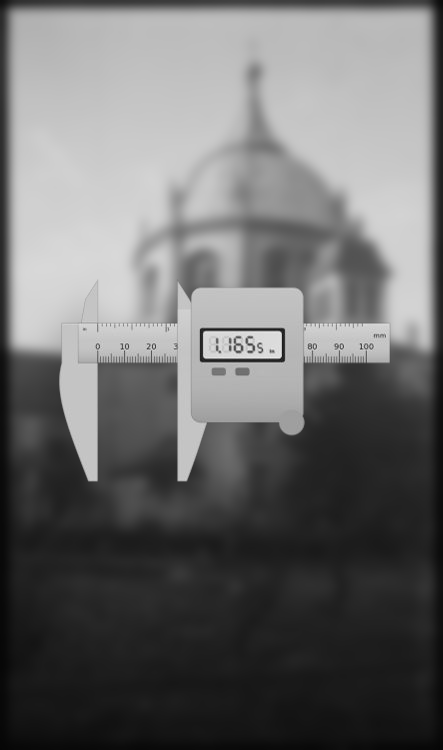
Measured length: 1.1655 in
